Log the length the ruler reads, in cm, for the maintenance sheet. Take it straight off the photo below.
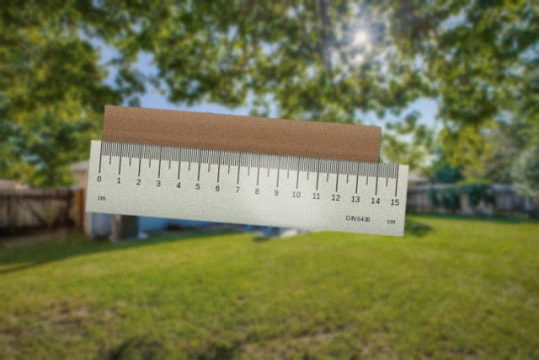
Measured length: 14 cm
